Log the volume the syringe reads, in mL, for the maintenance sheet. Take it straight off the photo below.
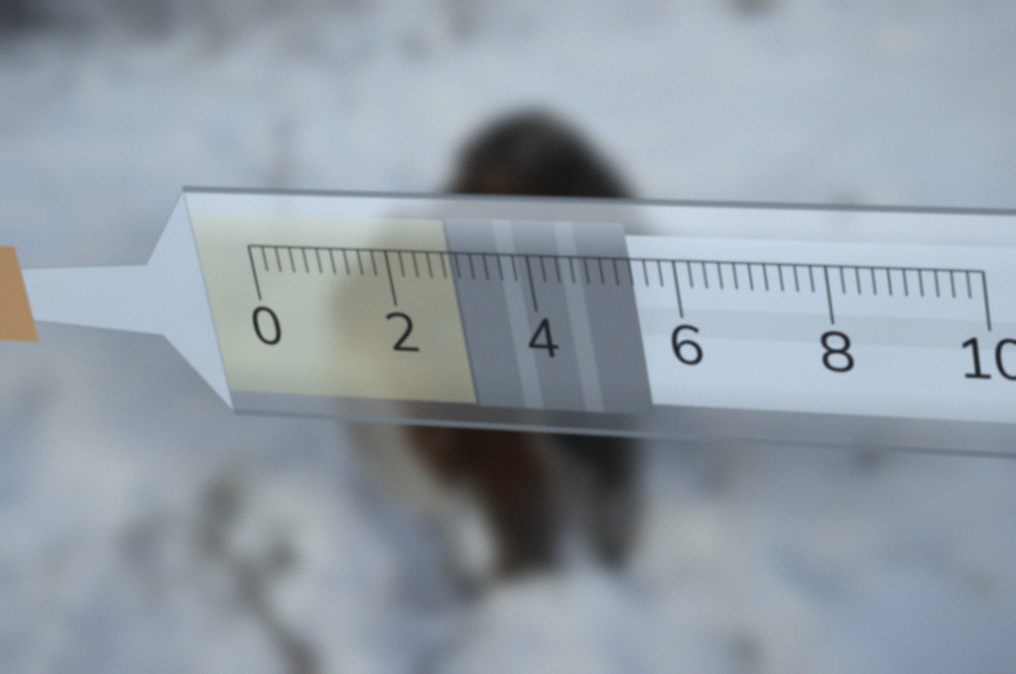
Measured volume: 2.9 mL
